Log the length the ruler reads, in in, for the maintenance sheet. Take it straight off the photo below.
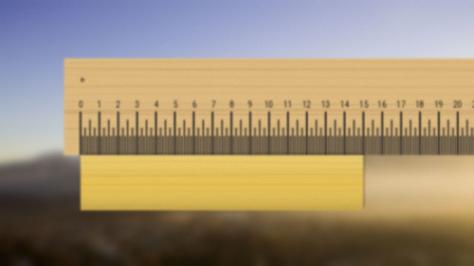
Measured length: 15 in
